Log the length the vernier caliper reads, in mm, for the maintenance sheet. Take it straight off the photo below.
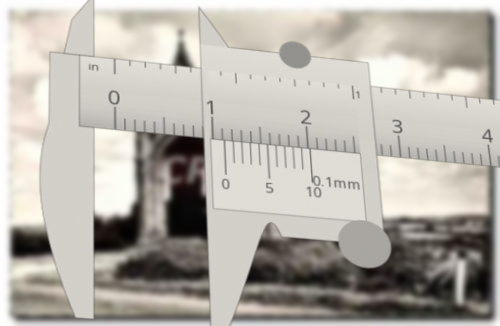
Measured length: 11.2 mm
